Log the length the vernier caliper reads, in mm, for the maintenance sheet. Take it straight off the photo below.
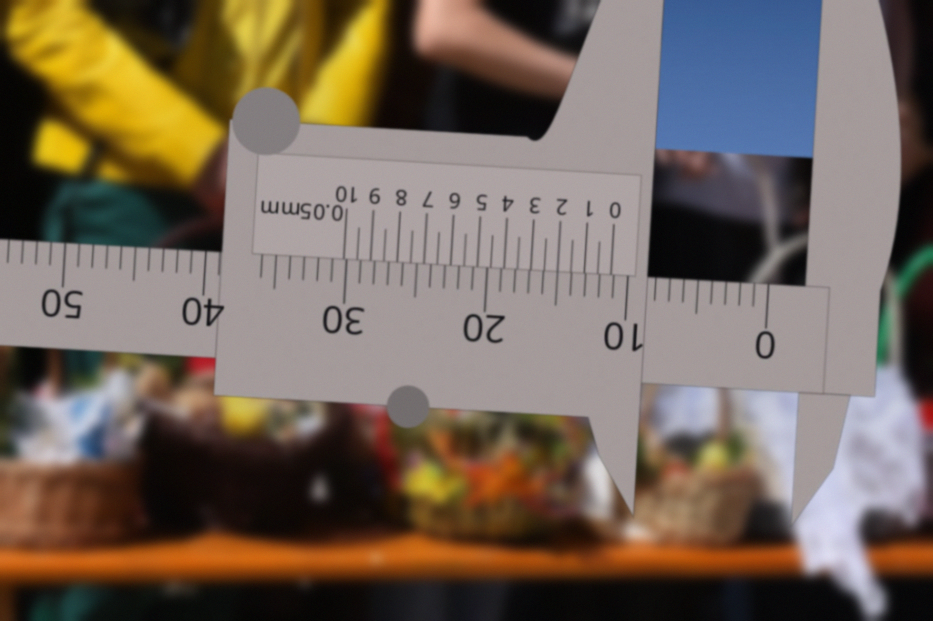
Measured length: 11.2 mm
